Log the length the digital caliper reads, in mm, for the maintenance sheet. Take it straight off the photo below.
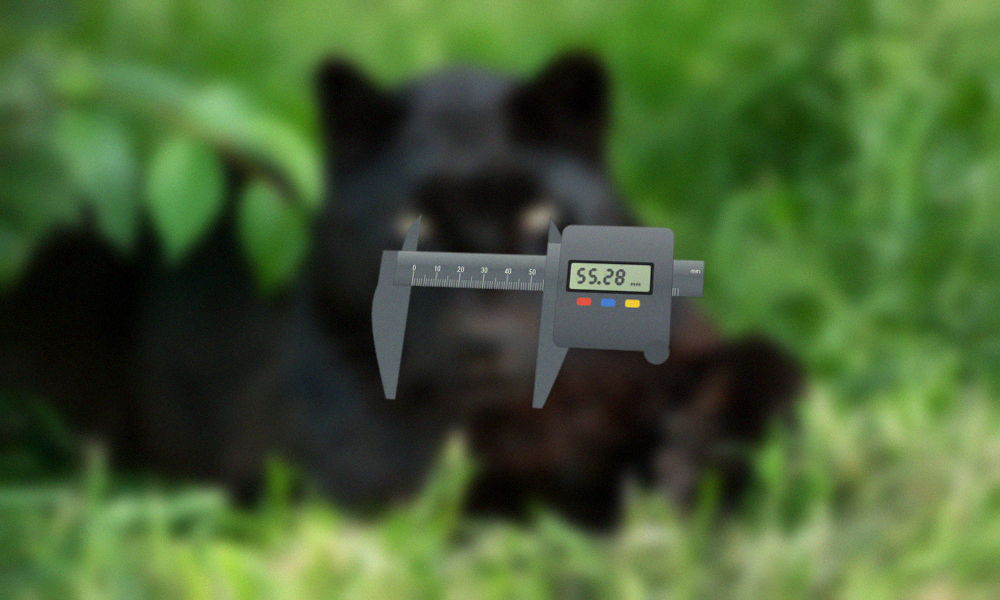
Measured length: 55.28 mm
